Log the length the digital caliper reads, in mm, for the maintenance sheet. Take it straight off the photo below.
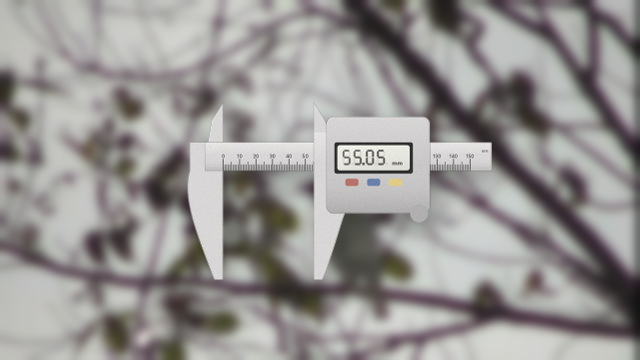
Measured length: 55.05 mm
